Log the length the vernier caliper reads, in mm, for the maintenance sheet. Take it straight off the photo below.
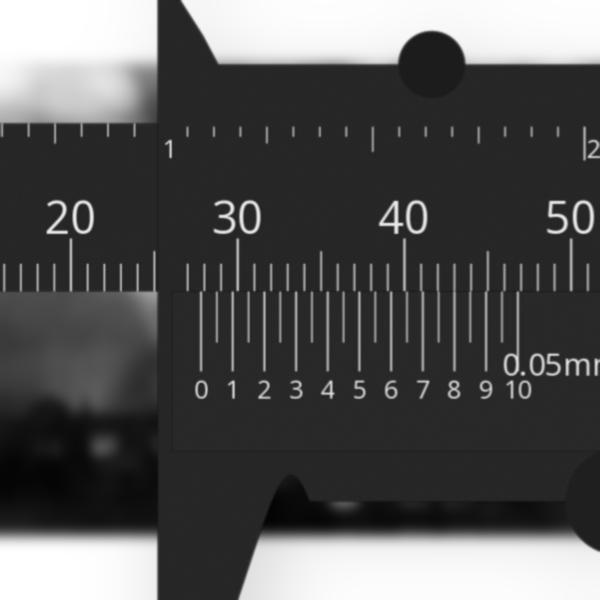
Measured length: 27.8 mm
